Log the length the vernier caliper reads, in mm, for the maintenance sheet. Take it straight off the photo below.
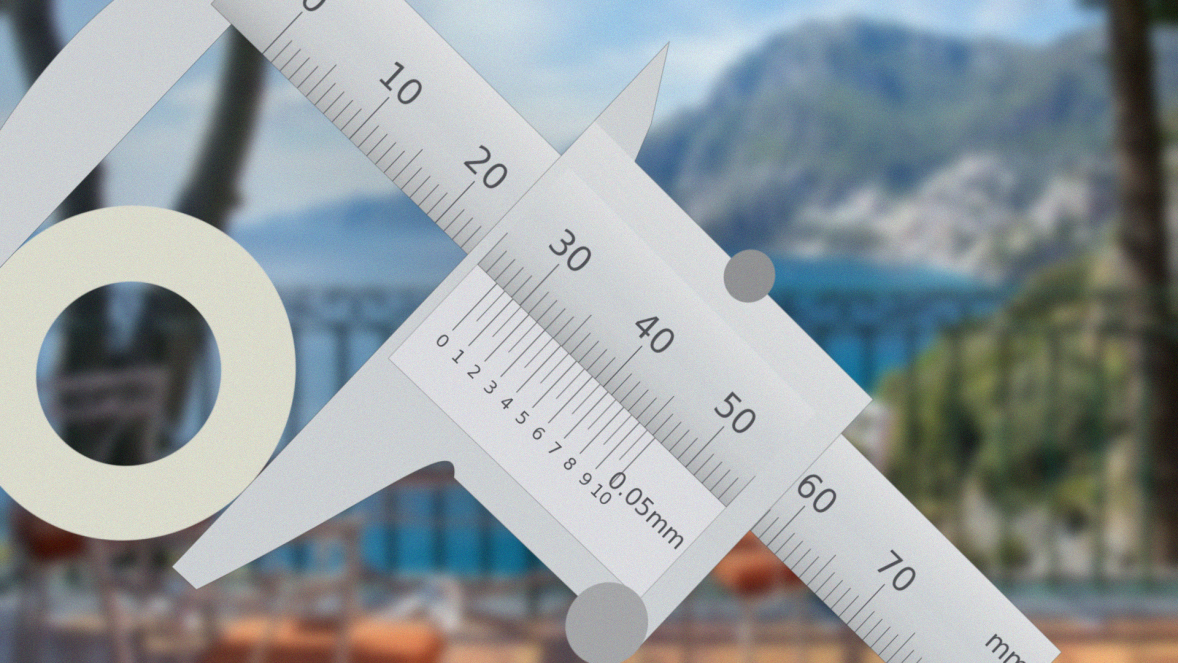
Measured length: 27.3 mm
